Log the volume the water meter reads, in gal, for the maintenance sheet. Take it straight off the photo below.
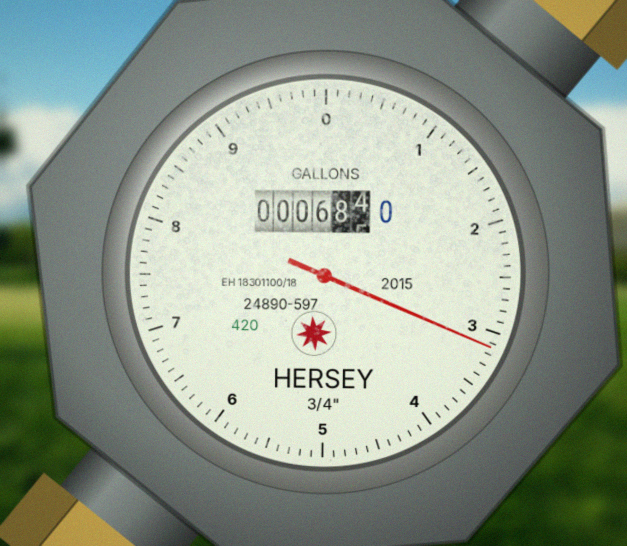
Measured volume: 6843.1 gal
